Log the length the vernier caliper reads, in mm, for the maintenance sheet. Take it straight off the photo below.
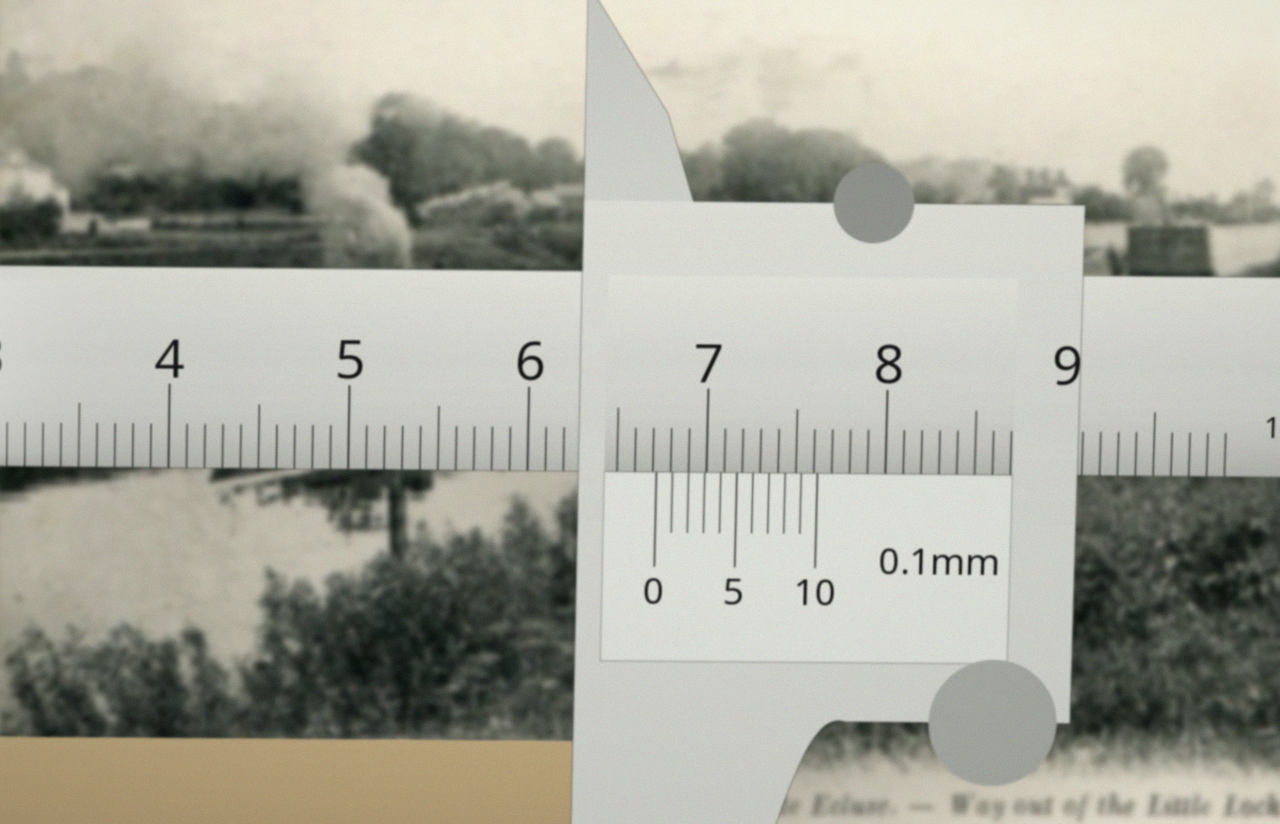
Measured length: 67.2 mm
